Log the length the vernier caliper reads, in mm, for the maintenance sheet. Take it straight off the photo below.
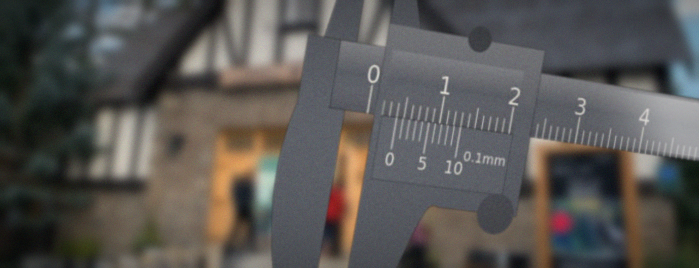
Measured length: 4.0 mm
